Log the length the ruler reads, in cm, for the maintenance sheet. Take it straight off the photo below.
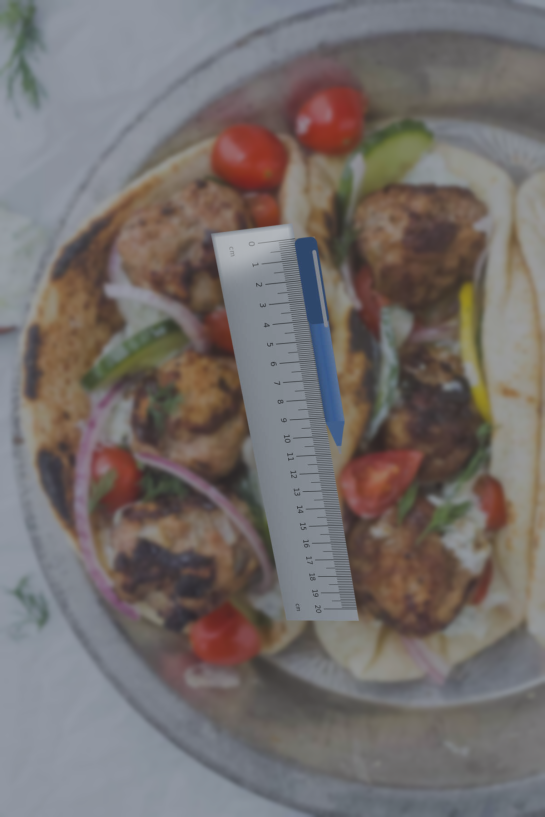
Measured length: 11 cm
